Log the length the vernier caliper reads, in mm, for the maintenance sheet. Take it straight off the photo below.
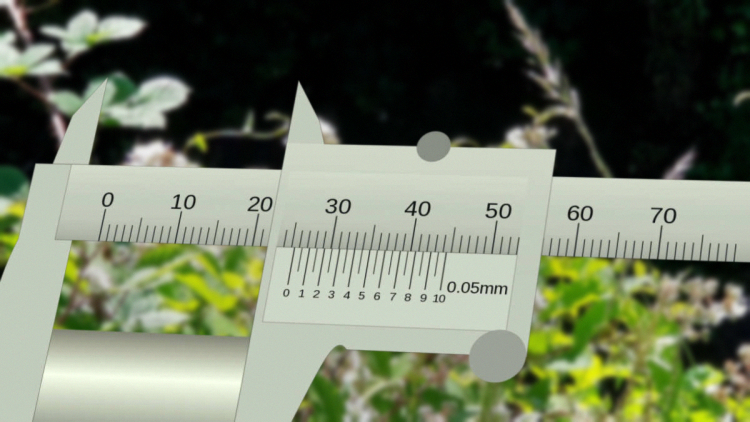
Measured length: 25.4 mm
